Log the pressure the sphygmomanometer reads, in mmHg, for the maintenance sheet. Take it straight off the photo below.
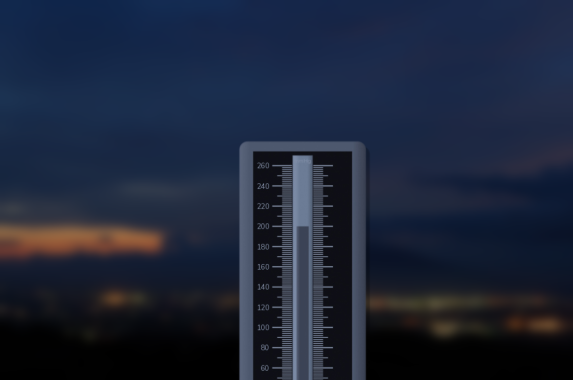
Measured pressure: 200 mmHg
